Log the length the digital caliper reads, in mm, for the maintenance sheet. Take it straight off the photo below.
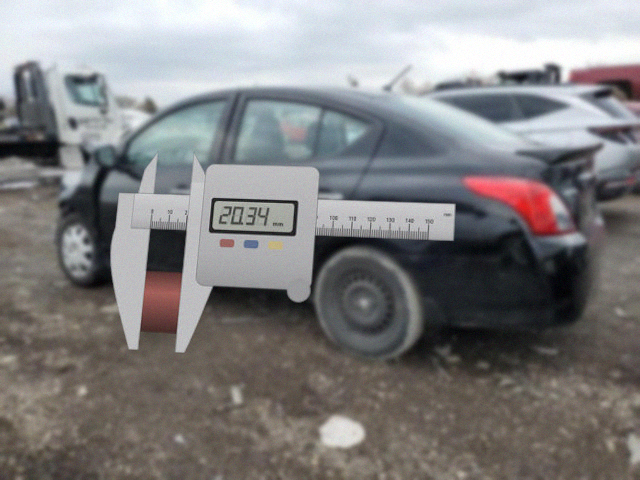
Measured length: 20.34 mm
